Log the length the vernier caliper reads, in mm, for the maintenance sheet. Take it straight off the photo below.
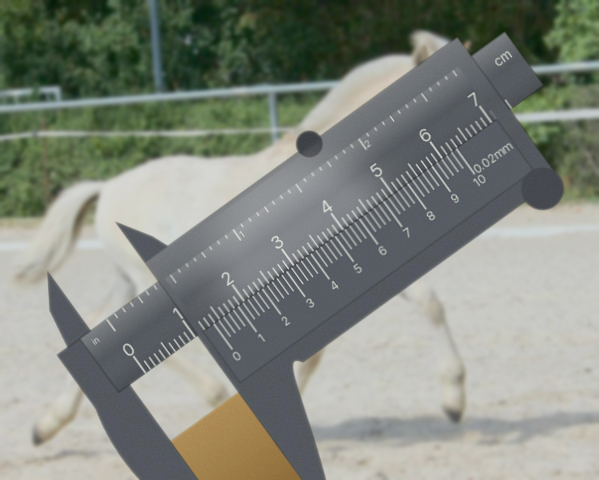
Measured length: 13.8 mm
